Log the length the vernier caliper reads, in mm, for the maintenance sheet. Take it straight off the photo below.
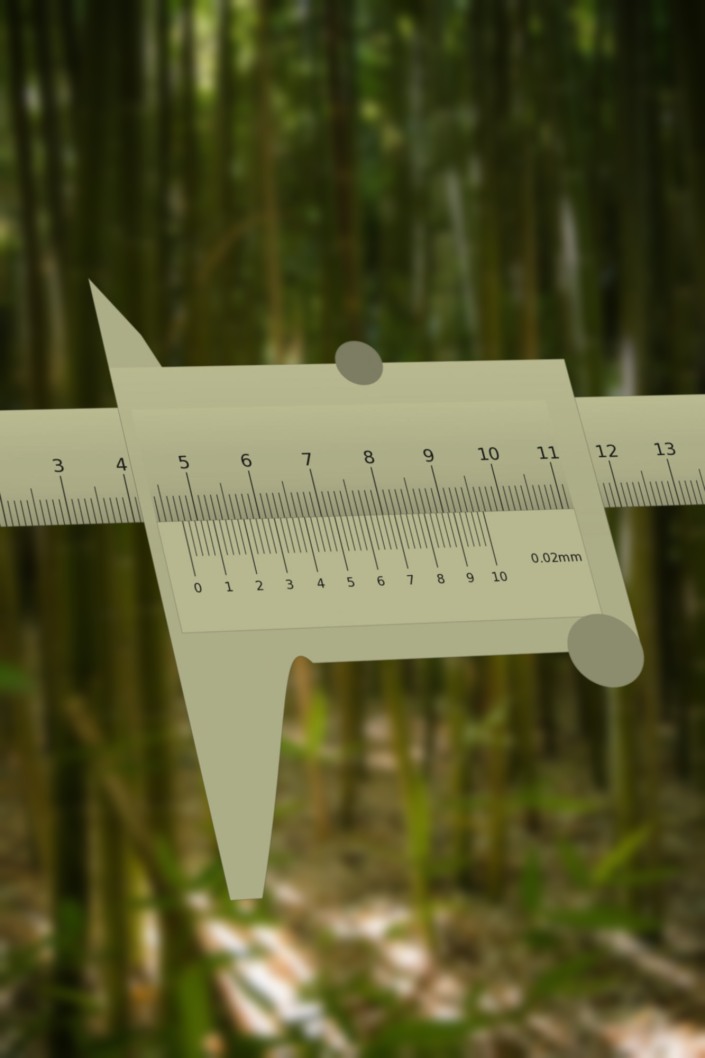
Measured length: 47.6 mm
